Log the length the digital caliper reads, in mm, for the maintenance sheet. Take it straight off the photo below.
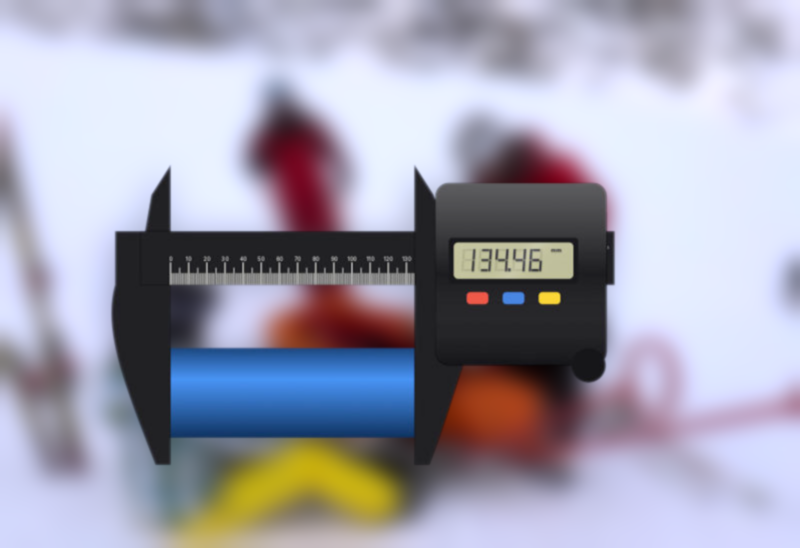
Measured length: 134.46 mm
